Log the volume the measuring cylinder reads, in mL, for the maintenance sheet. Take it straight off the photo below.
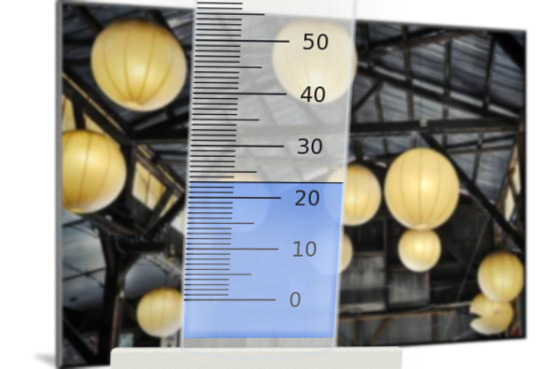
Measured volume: 23 mL
